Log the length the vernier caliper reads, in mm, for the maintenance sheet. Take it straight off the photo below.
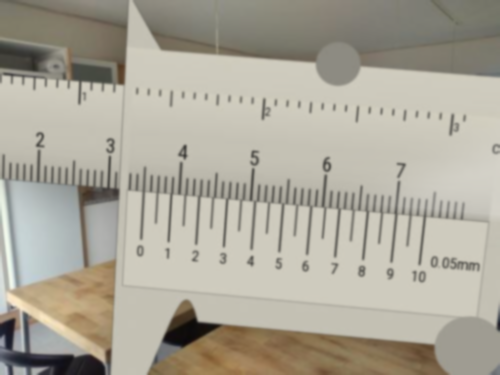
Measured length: 35.0 mm
